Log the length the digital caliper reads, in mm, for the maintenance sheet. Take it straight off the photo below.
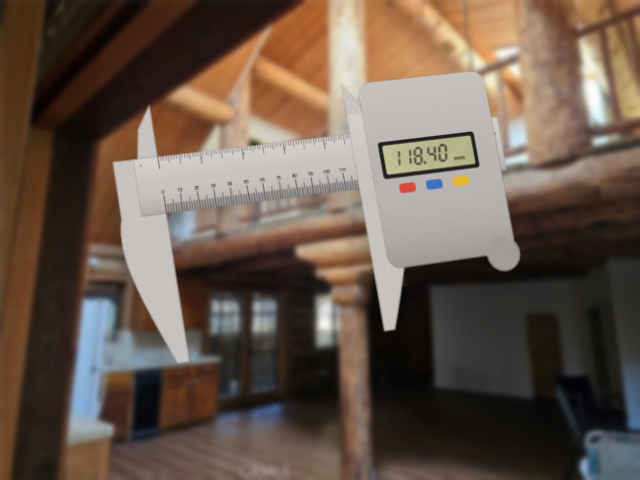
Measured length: 118.40 mm
